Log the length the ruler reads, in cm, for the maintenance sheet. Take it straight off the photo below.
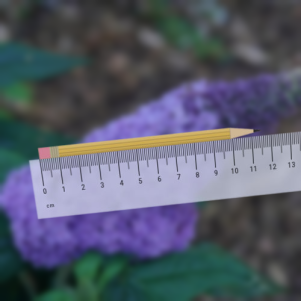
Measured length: 11.5 cm
